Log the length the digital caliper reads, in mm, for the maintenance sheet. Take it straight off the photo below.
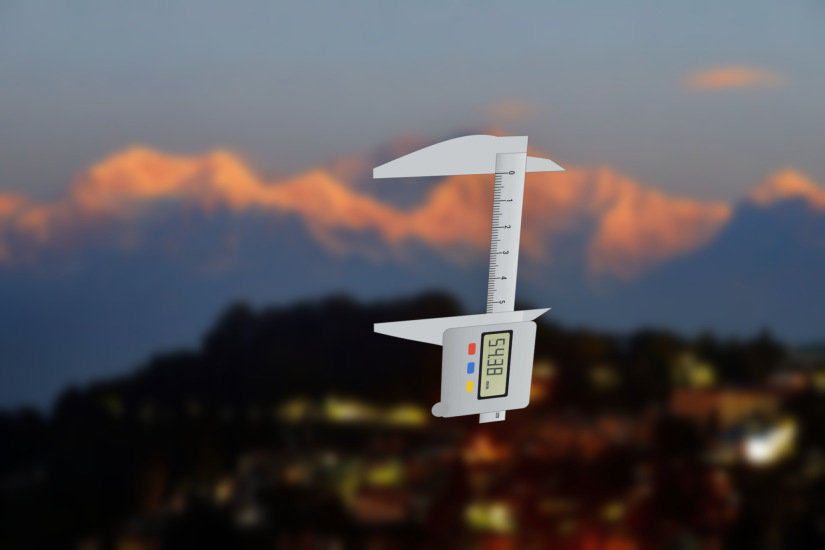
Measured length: 54.38 mm
